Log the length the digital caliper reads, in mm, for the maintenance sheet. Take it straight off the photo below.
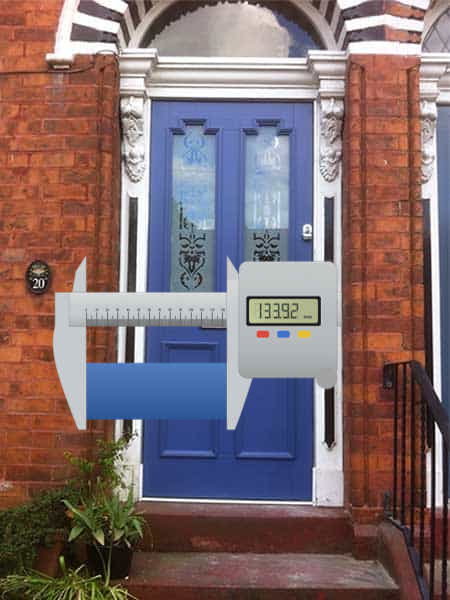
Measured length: 133.92 mm
